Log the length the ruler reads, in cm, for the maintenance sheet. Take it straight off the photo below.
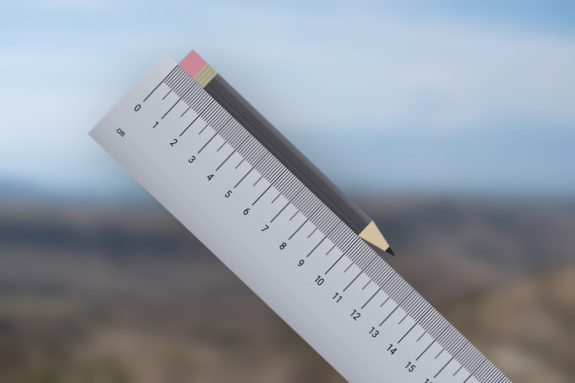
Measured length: 11.5 cm
